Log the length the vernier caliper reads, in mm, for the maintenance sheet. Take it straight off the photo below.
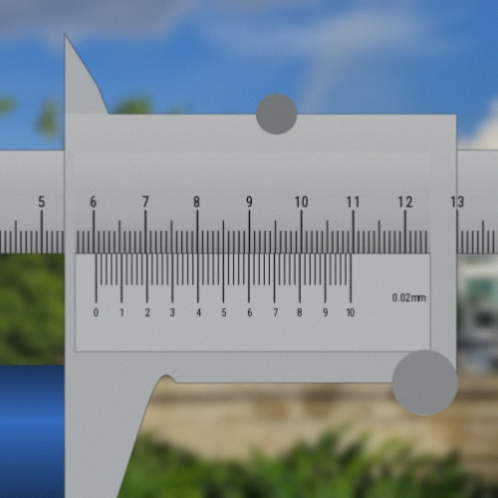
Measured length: 60.5 mm
